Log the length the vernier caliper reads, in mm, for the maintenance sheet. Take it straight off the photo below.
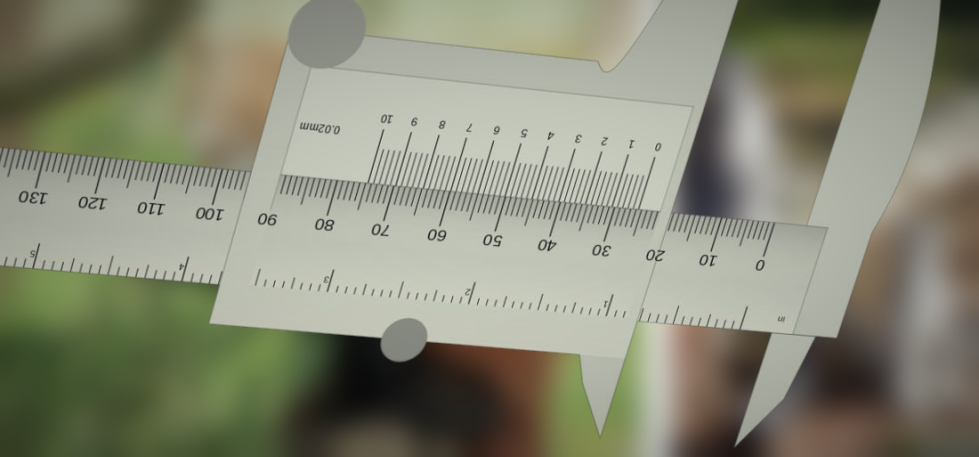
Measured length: 25.6 mm
